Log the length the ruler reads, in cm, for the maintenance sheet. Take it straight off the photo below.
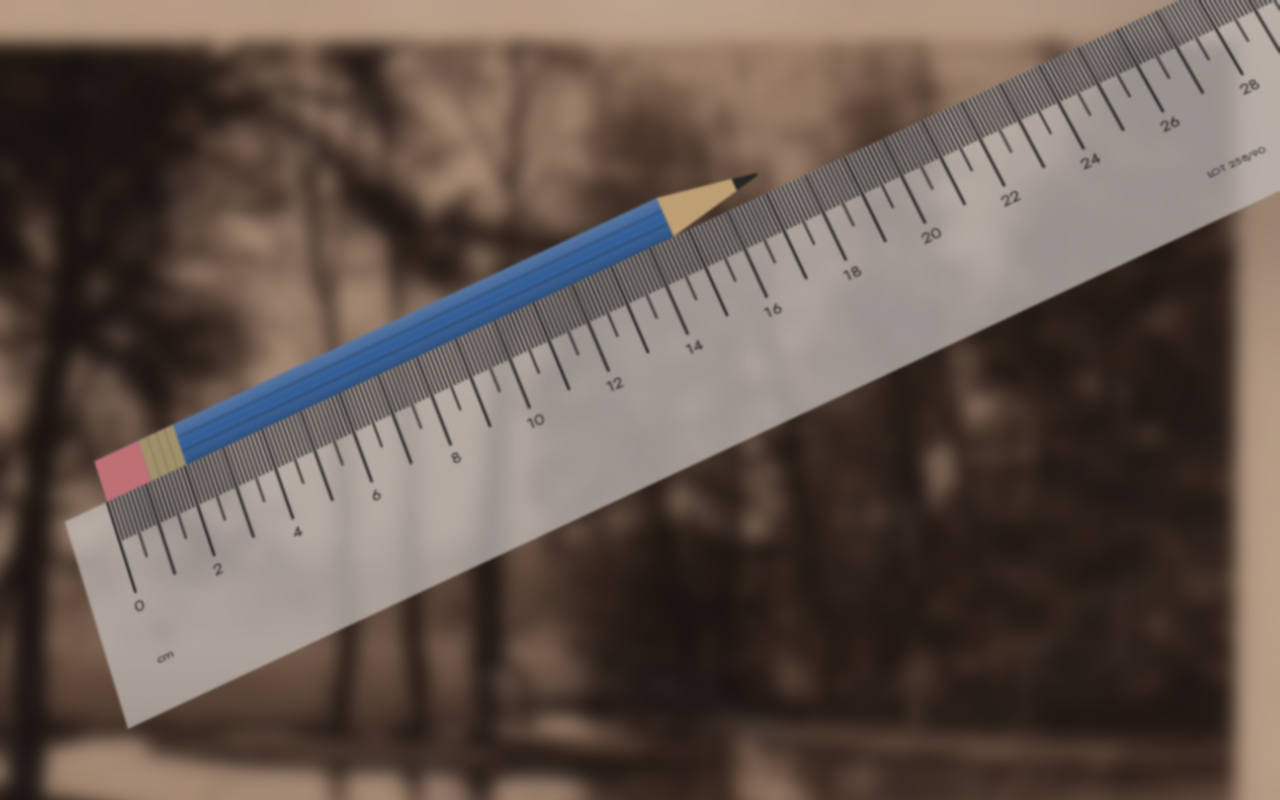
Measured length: 17 cm
